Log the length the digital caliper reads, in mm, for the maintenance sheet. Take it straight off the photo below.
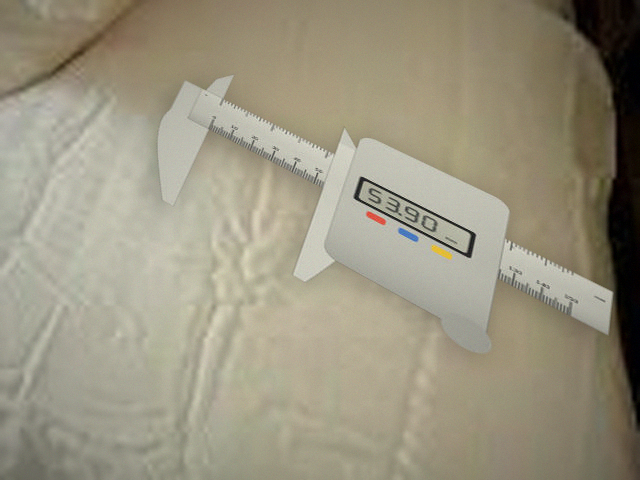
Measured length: 53.90 mm
